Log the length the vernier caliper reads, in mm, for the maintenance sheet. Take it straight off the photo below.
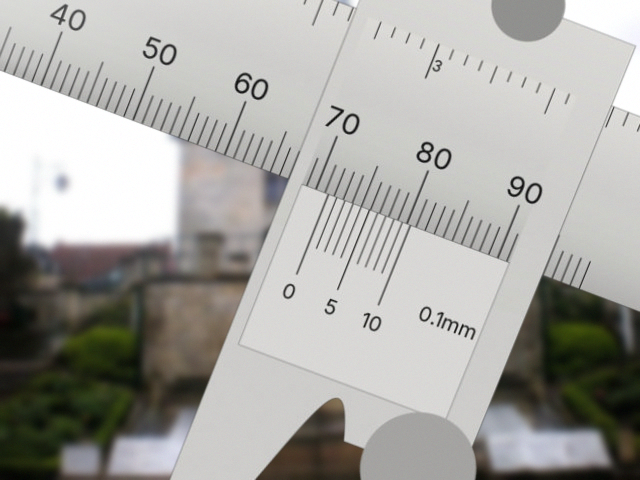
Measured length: 71.4 mm
